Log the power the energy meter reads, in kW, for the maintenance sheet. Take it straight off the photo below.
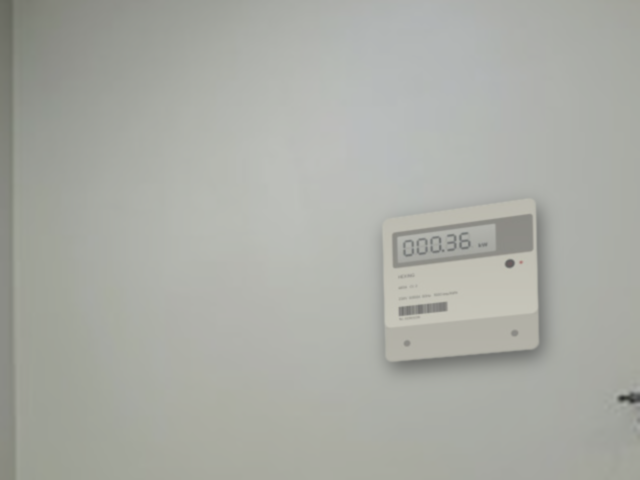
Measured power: 0.36 kW
